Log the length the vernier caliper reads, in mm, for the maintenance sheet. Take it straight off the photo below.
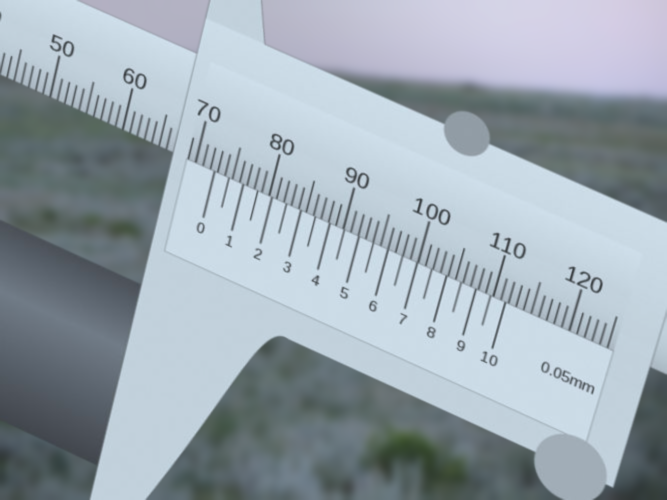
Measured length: 72.6 mm
